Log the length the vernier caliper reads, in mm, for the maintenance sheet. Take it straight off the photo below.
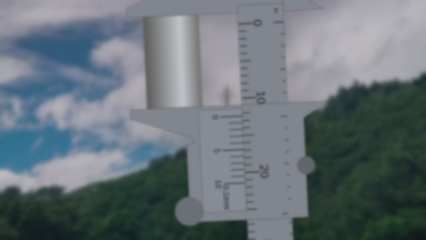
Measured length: 12.4 mm
